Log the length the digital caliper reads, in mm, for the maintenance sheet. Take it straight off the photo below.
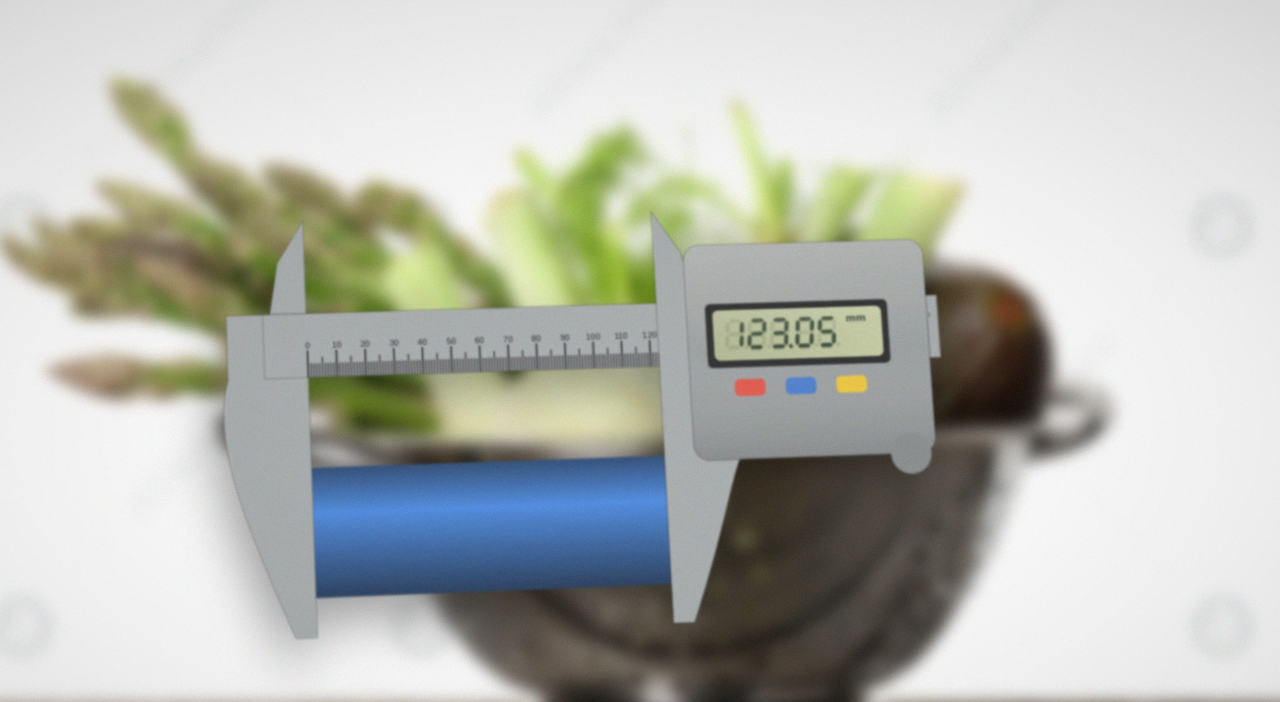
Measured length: 123.05 mm
